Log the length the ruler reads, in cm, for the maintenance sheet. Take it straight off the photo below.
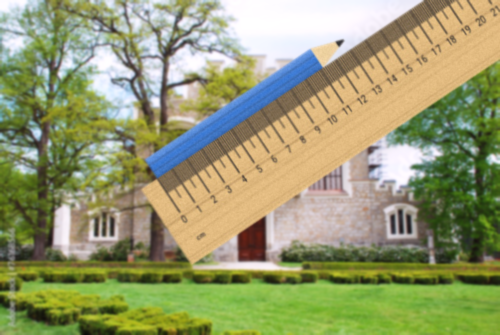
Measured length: 13 cm
